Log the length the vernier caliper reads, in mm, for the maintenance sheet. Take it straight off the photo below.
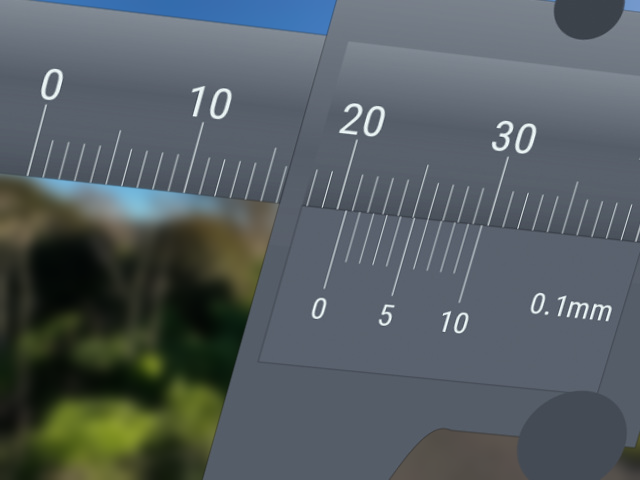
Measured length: 20.6 mm
